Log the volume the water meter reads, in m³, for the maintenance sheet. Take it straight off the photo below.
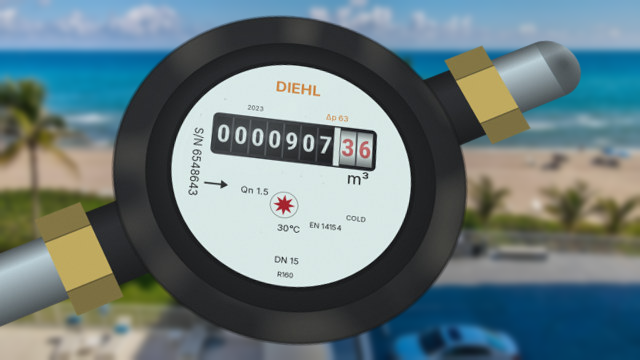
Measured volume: 907.36 m³
